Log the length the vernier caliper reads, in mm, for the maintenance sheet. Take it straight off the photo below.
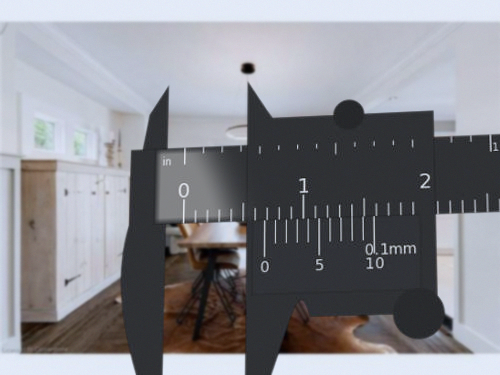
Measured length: 6.8 mm
